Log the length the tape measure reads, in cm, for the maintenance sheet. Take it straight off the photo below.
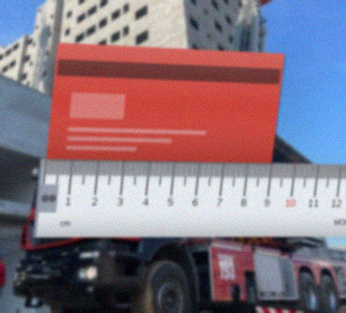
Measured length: 9 cm
